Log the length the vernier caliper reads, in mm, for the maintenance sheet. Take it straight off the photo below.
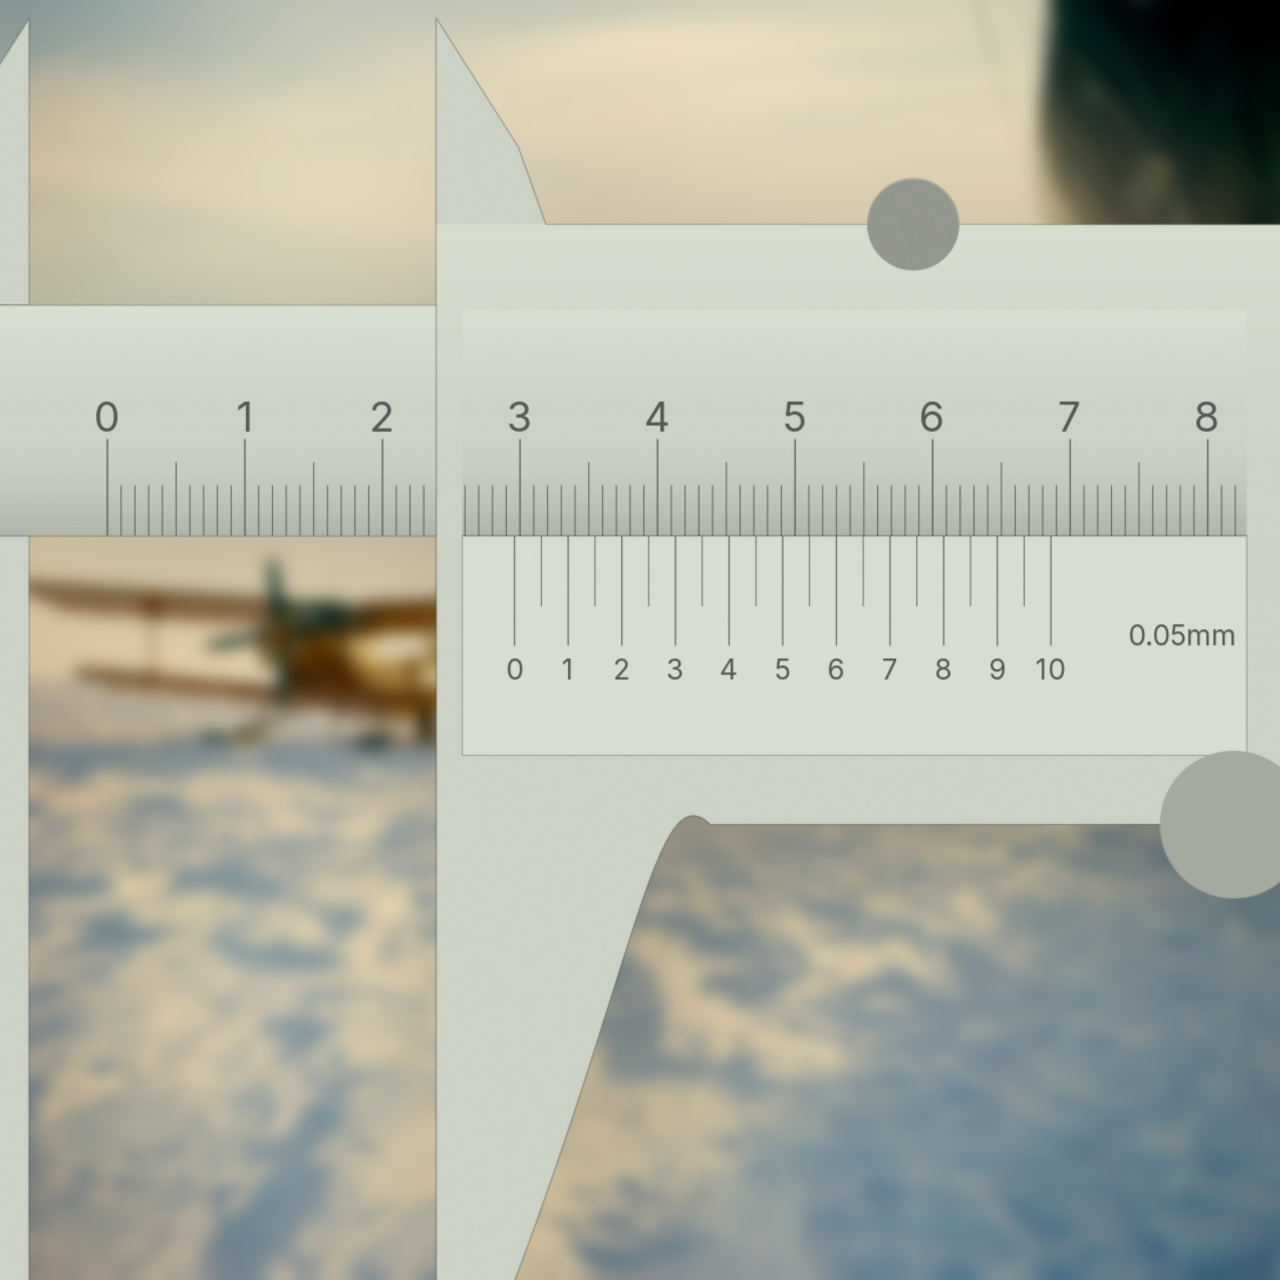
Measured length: 29.6 mm
